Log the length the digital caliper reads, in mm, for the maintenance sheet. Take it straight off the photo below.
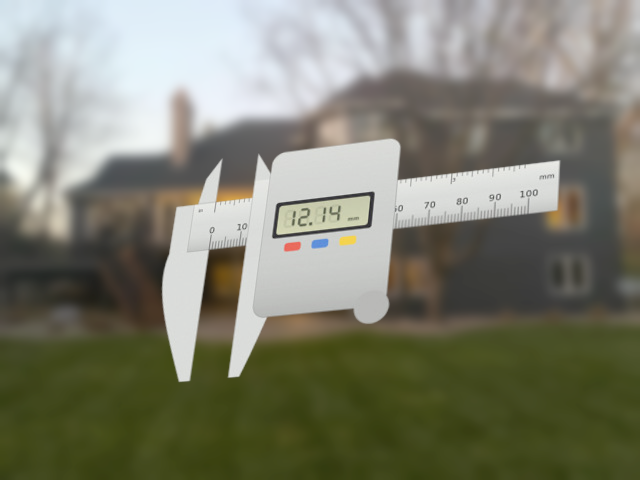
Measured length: 12.14 mm
